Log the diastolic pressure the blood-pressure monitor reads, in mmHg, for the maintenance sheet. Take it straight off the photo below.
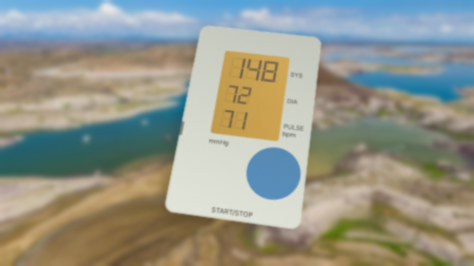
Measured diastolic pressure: 72 mmHg
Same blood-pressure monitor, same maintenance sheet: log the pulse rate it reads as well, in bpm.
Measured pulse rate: 71 bpm
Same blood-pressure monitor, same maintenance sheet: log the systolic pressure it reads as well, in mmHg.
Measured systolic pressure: 148 mmHg
